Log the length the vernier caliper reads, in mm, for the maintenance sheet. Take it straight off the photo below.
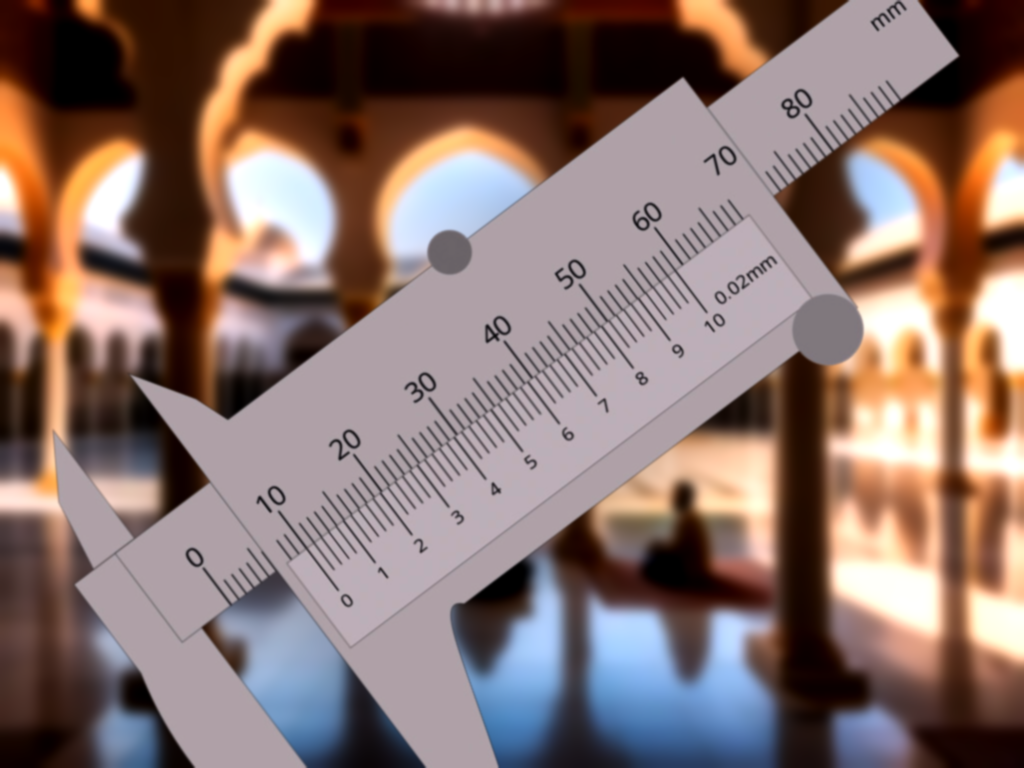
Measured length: 10.0 mm
